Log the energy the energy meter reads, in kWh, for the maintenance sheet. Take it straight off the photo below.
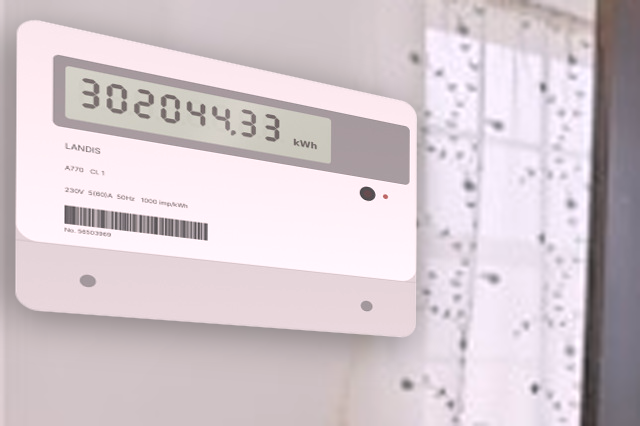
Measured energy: 302044.33 kWh
